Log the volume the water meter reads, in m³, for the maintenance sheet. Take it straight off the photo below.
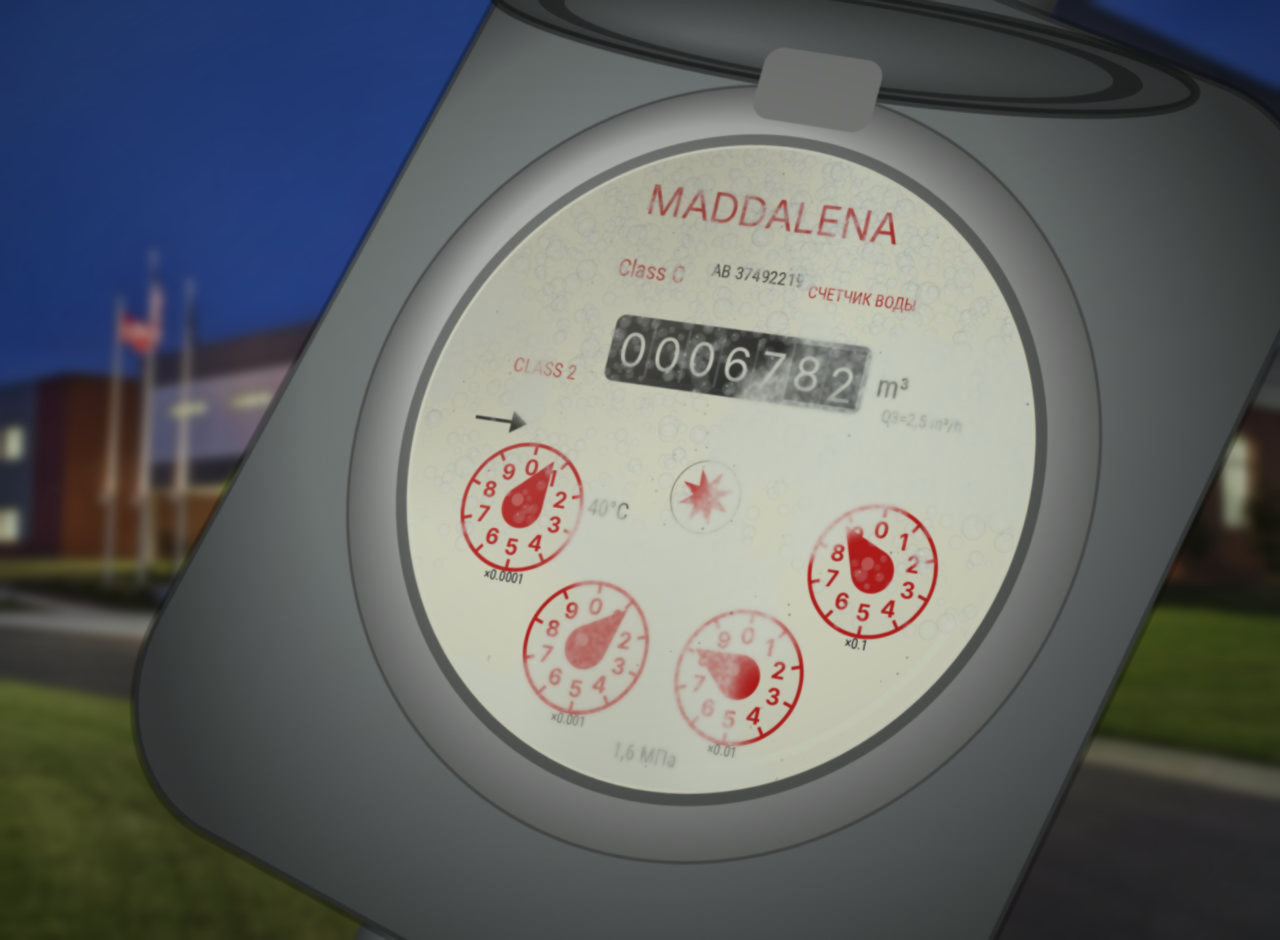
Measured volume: 6781.8810 m³
